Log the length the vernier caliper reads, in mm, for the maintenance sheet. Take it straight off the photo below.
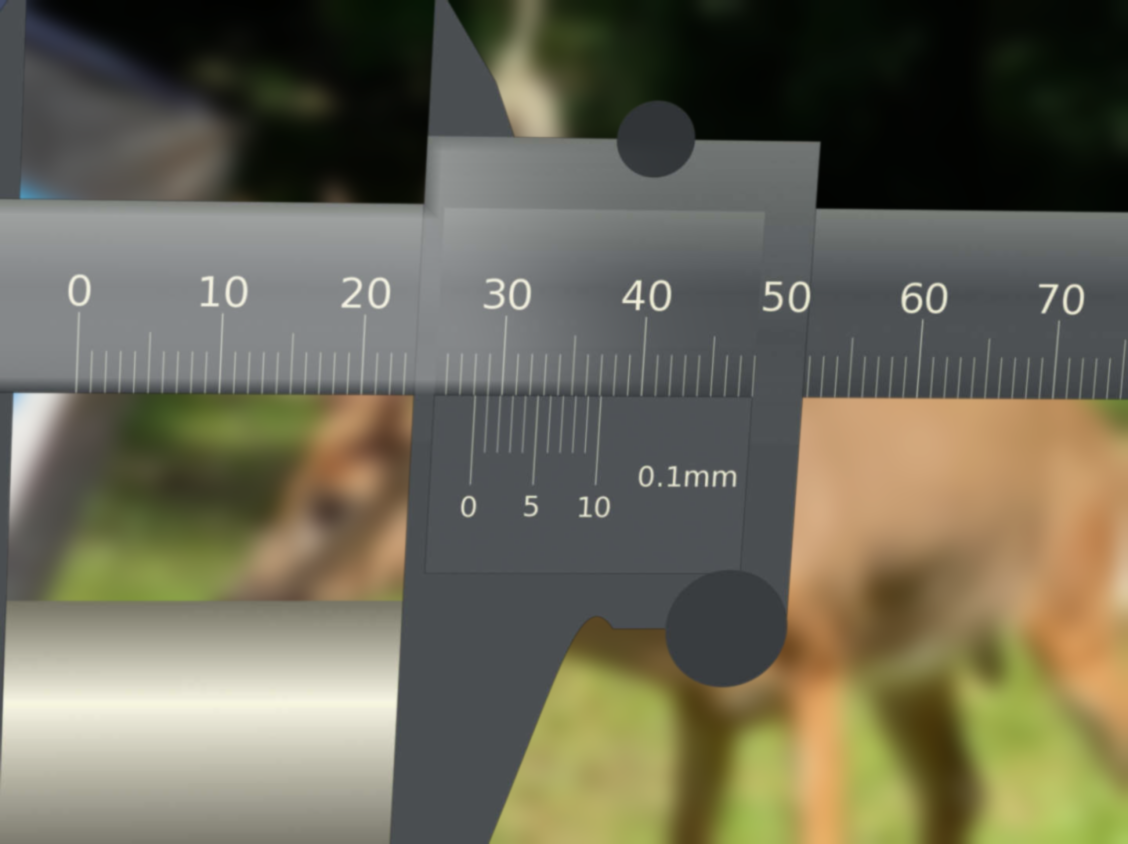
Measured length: 28.1 mm
